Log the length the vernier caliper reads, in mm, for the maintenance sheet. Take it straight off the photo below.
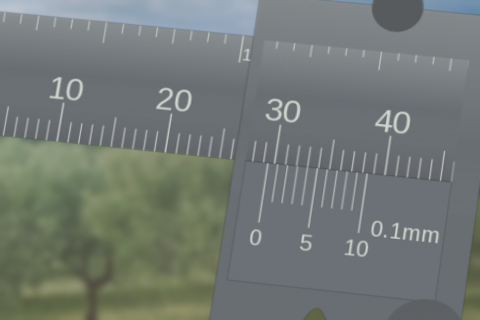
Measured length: 29.4 mm
